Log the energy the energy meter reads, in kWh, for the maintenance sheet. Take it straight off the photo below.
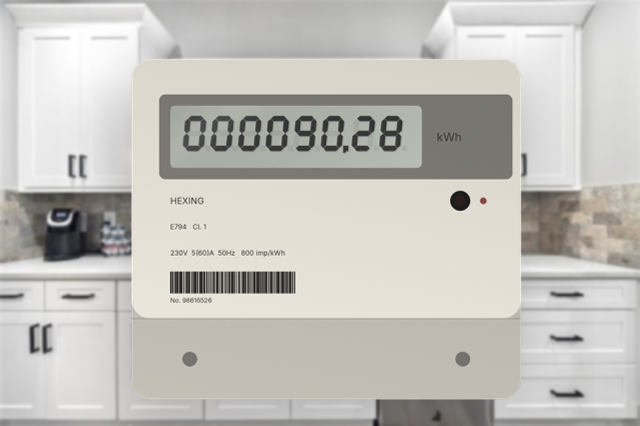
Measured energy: 90.28 kWh
